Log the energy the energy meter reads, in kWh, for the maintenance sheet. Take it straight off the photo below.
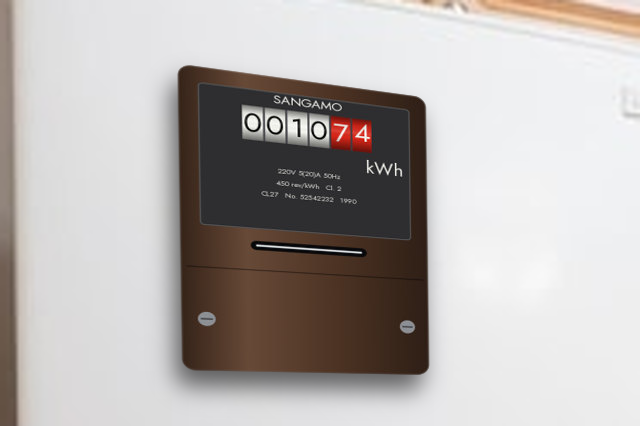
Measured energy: 10.74 kWh
